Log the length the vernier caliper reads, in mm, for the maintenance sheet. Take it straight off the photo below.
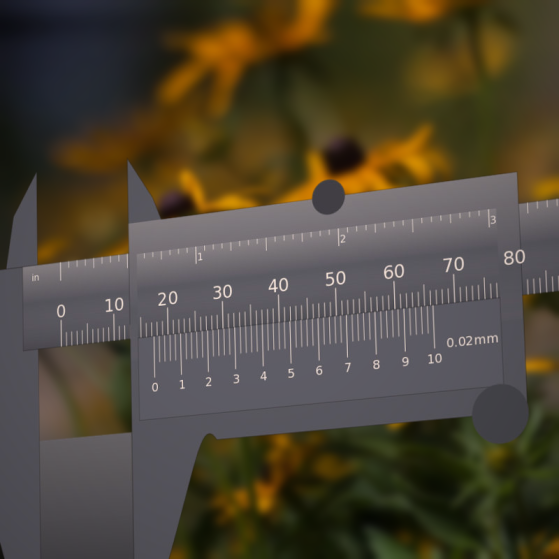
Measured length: 17.4 mm
